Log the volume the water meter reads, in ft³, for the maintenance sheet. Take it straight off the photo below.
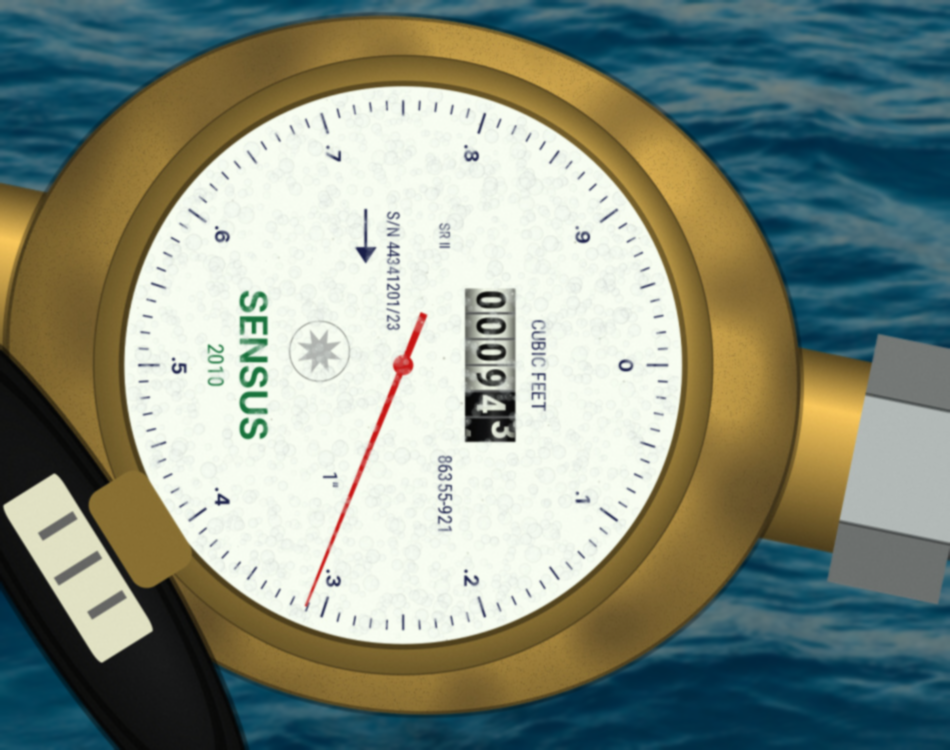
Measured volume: 943.31 ft³
